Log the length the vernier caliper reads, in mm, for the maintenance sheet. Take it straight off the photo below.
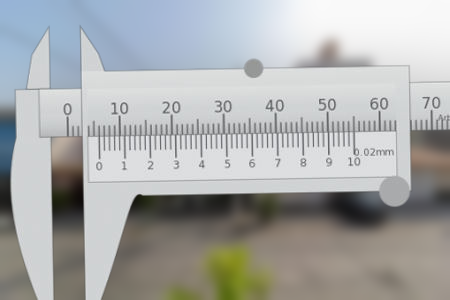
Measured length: 6.0 mm
